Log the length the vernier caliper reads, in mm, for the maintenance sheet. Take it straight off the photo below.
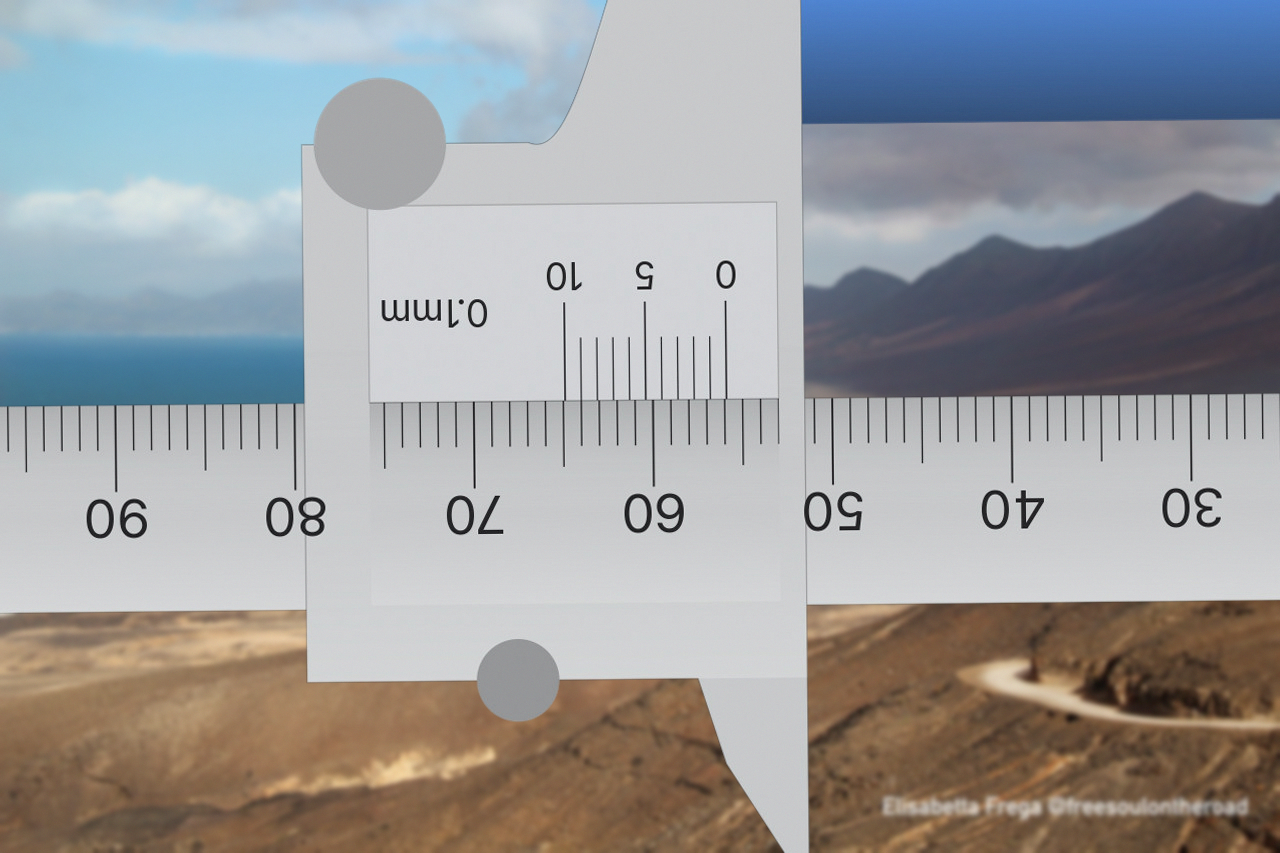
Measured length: 55.9 mm
